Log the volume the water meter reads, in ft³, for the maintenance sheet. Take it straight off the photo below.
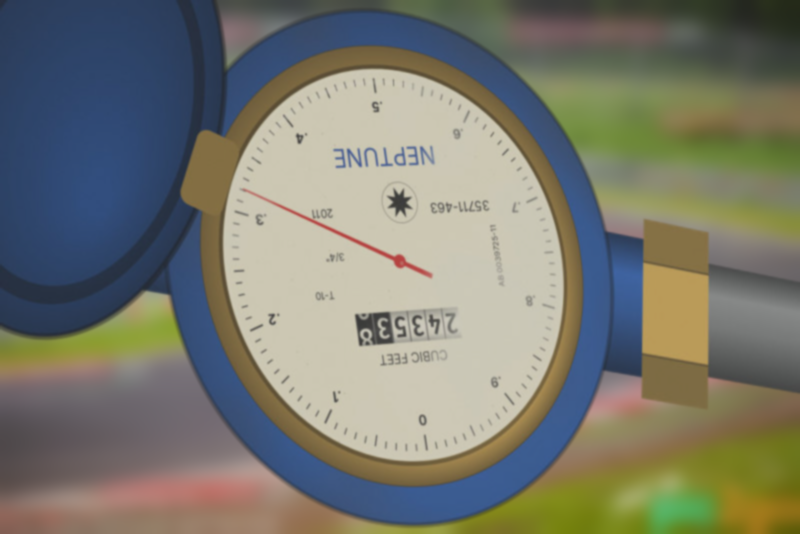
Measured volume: 243538.32 ft³
